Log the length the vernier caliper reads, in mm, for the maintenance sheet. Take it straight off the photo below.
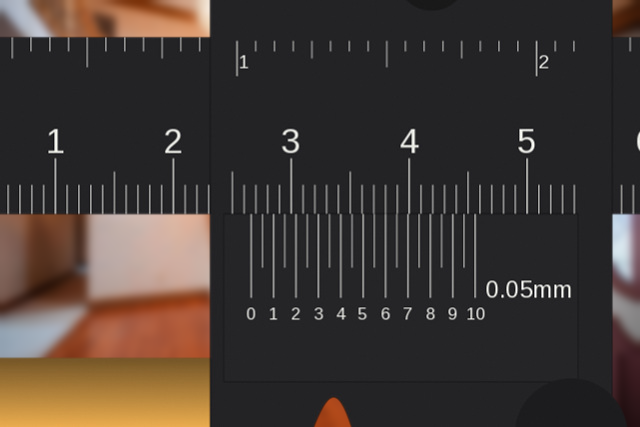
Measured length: 26.6 mm
